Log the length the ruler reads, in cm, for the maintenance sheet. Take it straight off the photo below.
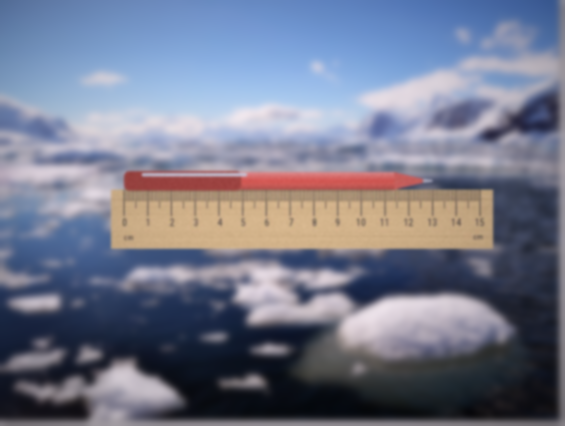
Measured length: 13 cm
